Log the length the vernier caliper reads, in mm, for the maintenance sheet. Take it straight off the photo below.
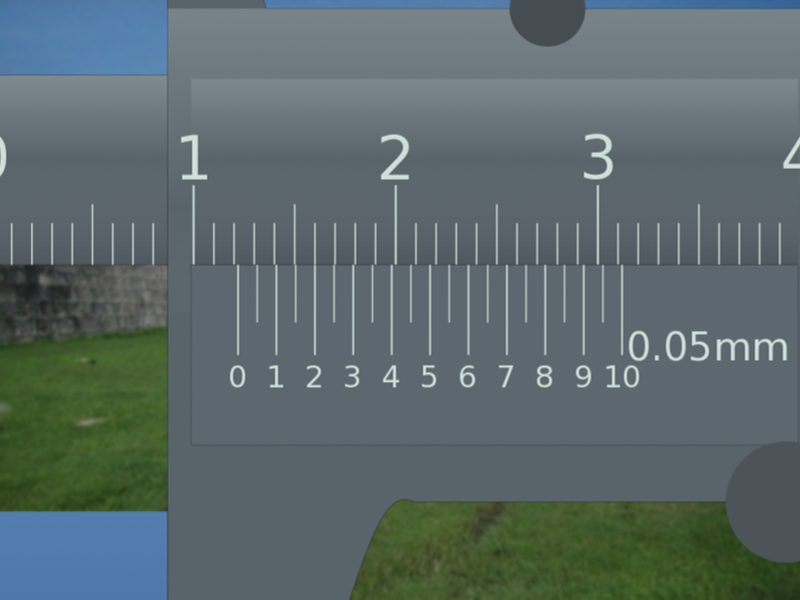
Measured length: 12.2 mm
